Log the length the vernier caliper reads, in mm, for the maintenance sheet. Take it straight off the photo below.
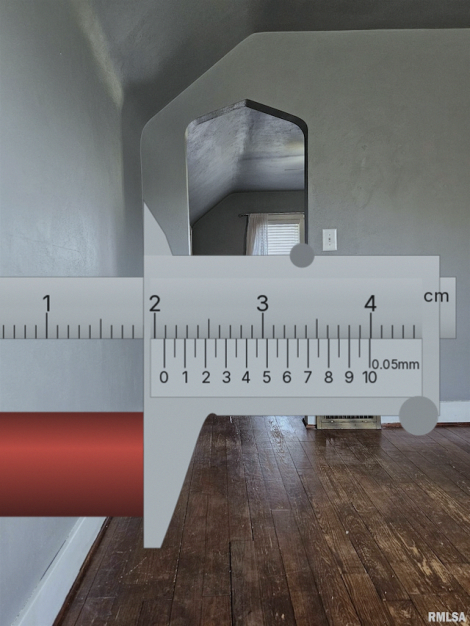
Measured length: 20.9 mm
